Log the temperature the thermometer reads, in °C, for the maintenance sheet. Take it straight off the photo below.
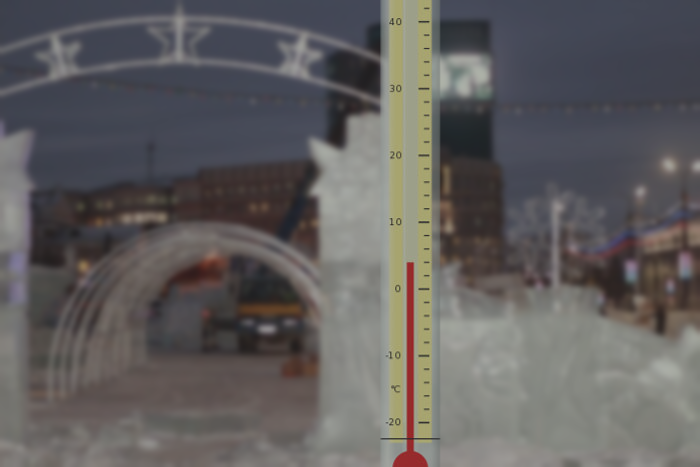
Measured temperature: 4 °C
